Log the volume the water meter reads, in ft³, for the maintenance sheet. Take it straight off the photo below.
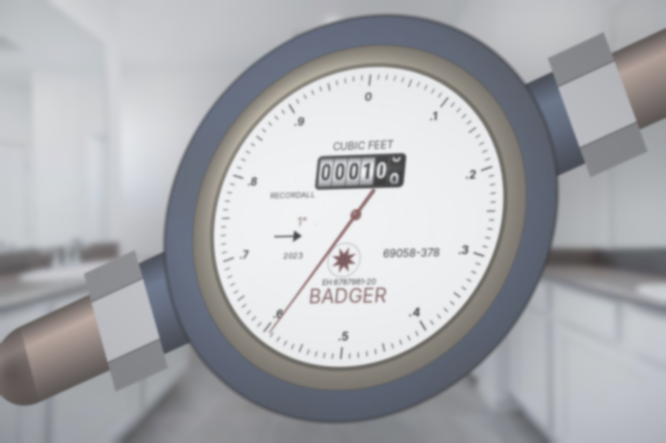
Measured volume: 108.59 ft³
